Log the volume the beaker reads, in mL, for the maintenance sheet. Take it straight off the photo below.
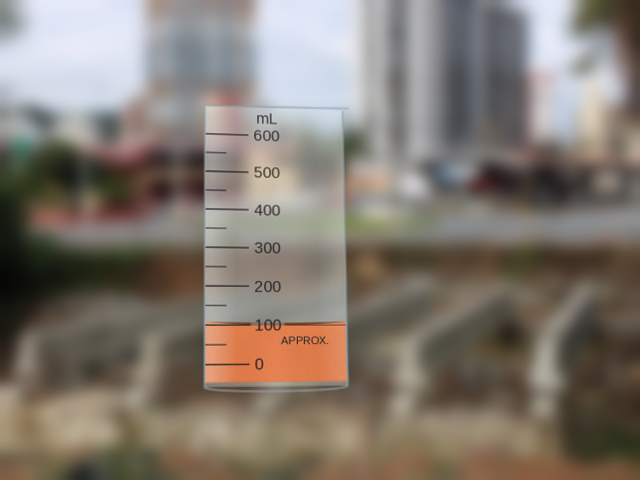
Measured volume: 100 mL
